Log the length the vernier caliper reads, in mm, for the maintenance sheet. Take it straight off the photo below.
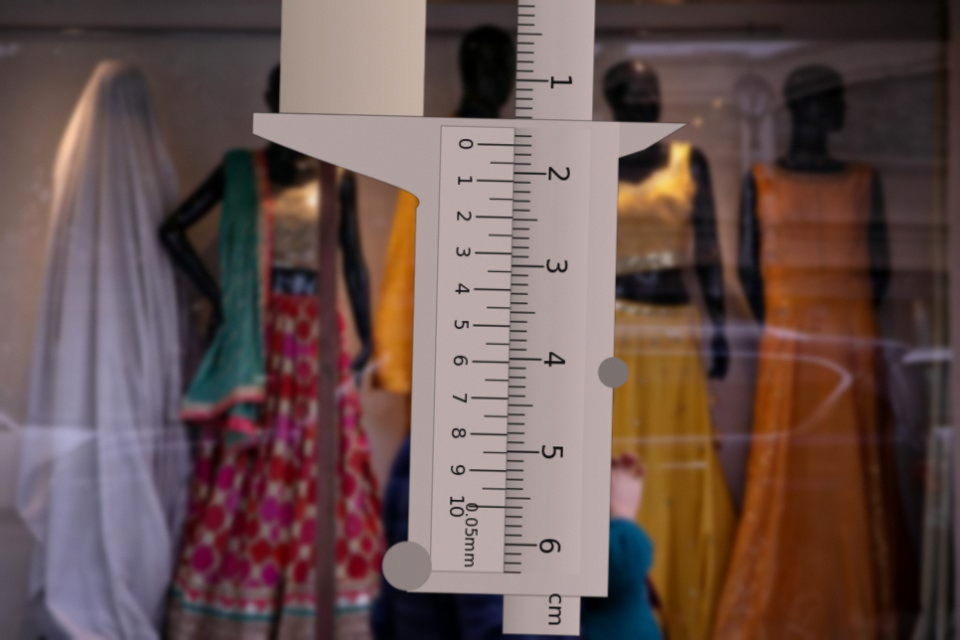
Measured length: 17.0 mm
